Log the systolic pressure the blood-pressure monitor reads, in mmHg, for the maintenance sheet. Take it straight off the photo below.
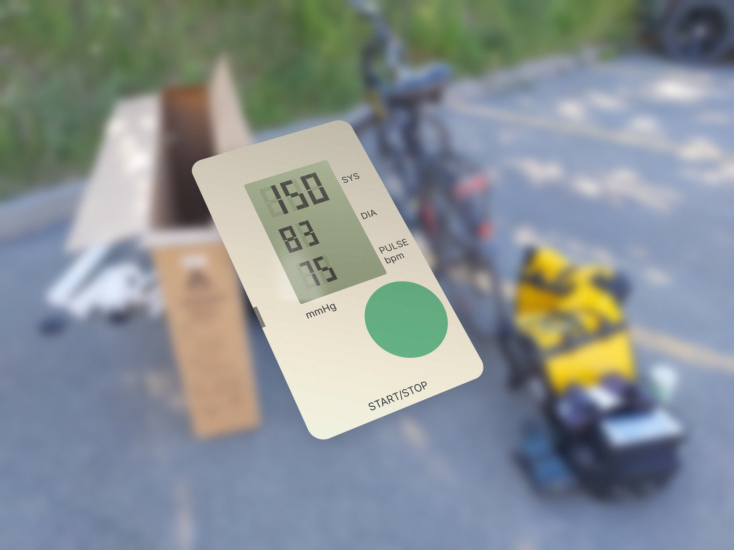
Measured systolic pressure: 150 mmHg
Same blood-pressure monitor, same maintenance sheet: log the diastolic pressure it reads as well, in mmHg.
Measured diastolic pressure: 83 mmHg
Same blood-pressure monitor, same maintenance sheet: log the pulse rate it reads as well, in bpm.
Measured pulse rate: 75 bpm
